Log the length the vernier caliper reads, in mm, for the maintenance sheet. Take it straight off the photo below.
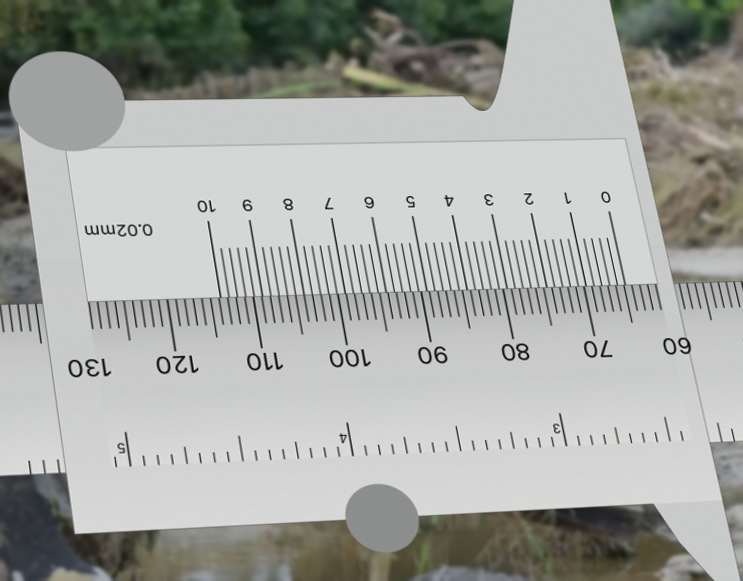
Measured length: 64.8 mm
